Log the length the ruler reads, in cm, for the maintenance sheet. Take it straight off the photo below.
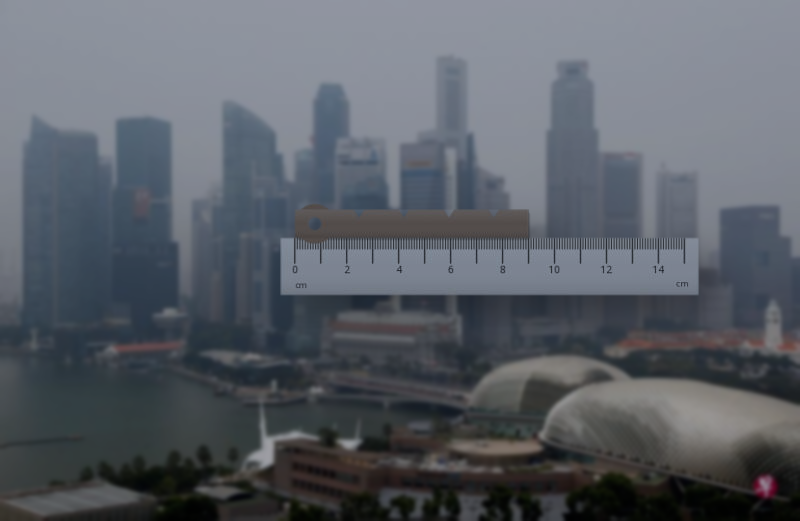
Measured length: 9 cm
